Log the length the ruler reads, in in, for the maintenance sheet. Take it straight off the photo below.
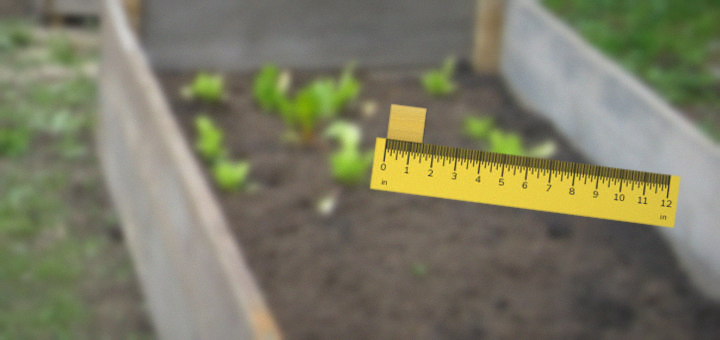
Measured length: 1.5 in
